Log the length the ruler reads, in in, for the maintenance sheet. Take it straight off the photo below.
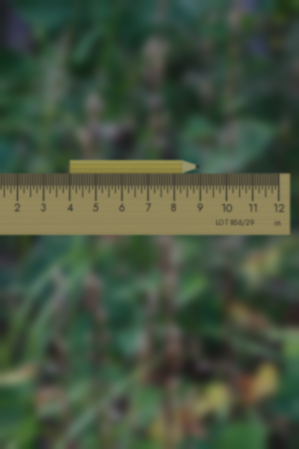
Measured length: 5 in
